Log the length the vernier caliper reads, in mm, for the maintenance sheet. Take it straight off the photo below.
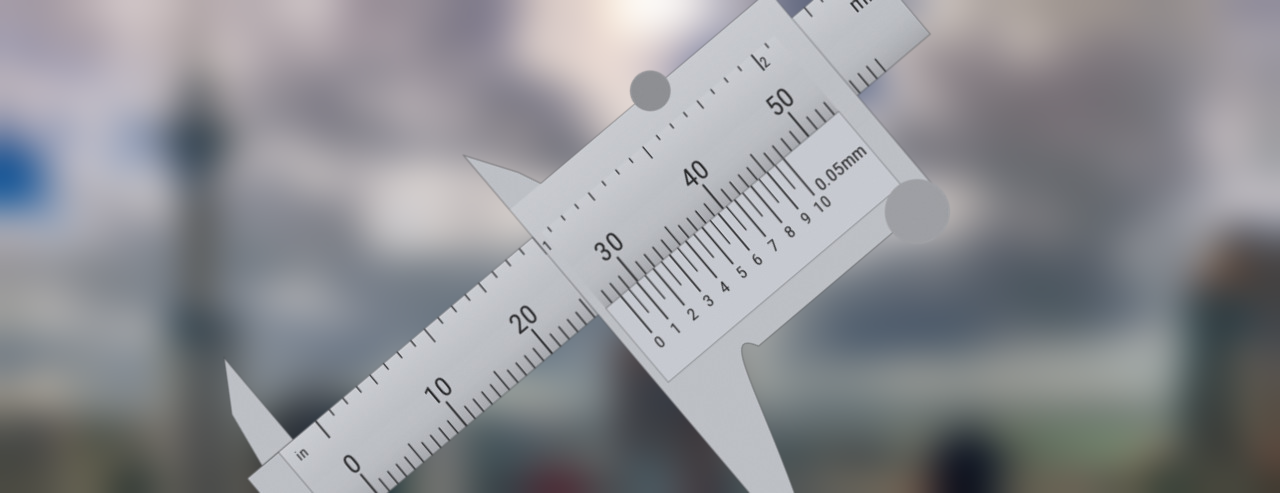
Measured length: 28.0 mm
